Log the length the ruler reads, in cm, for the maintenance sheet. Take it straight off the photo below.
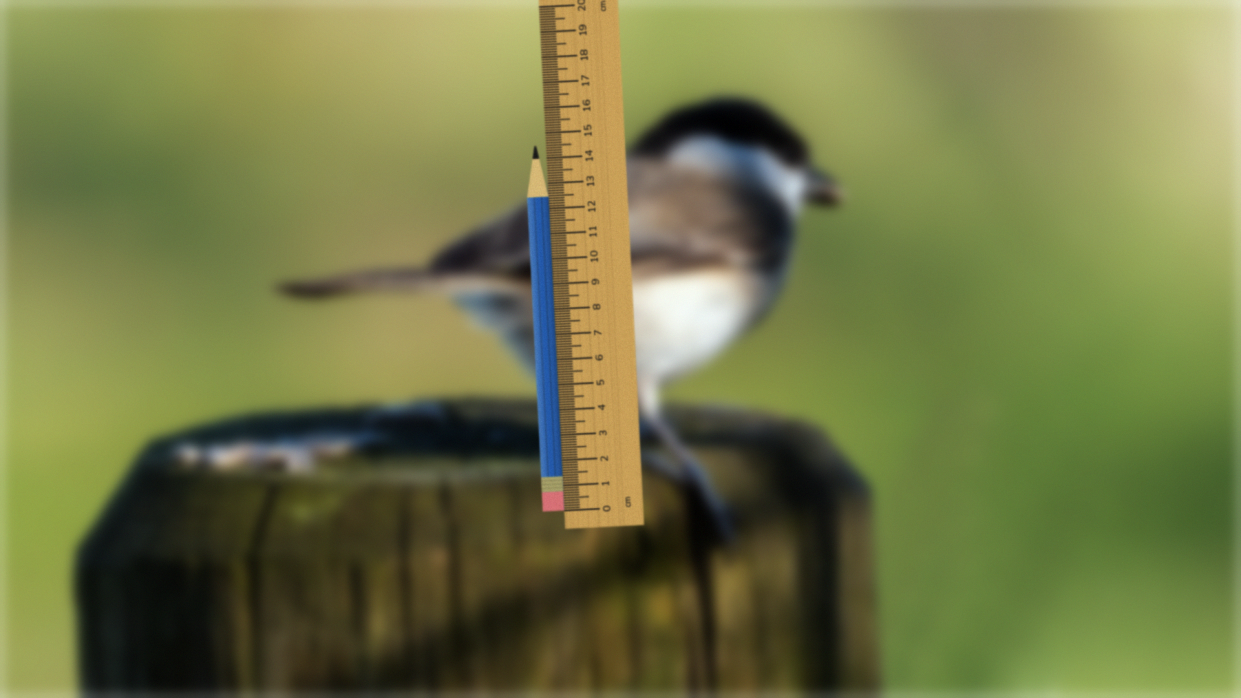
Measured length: 14.5 cm
